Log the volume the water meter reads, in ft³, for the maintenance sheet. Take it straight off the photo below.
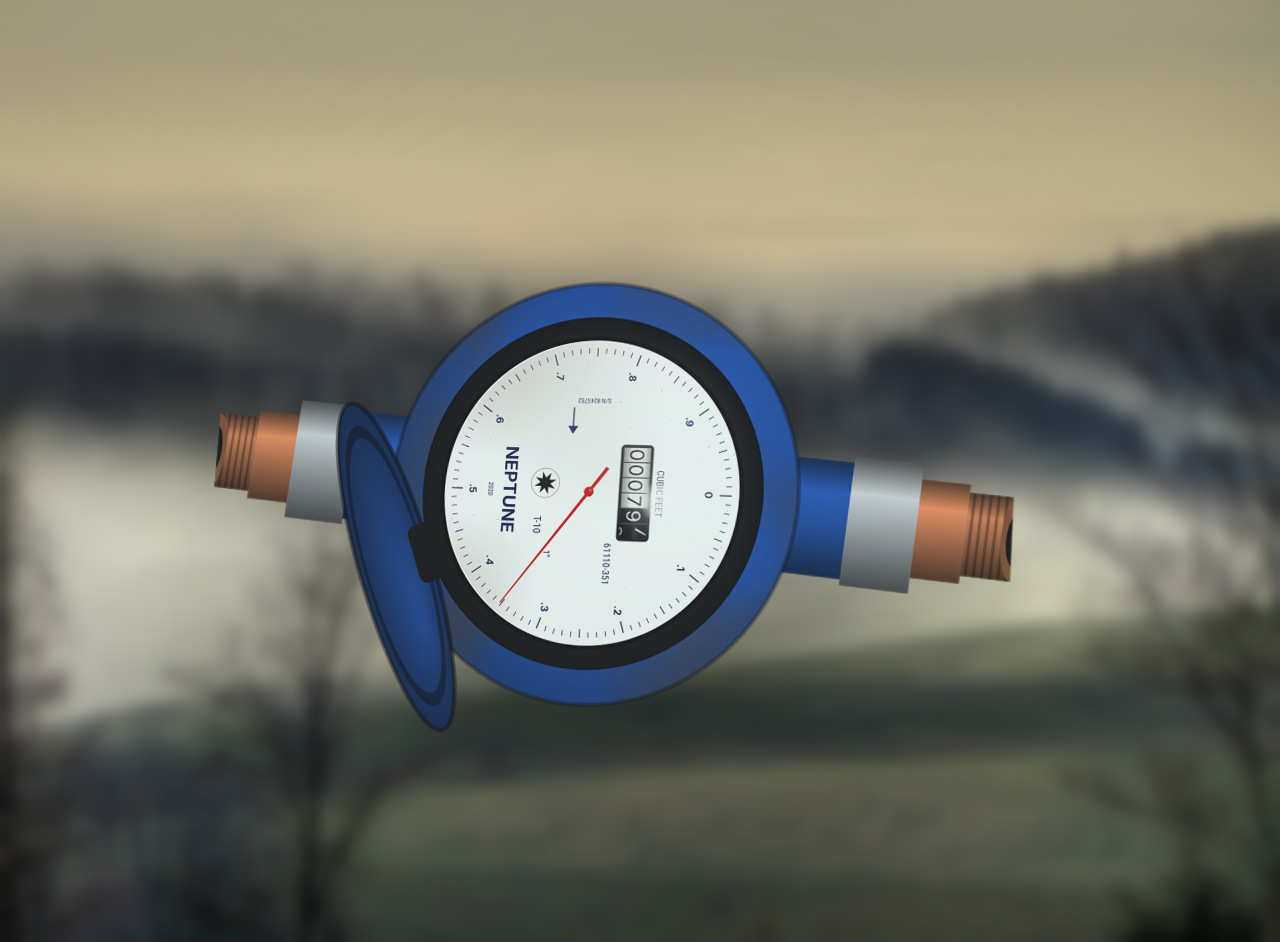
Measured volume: 797.35 ft³
